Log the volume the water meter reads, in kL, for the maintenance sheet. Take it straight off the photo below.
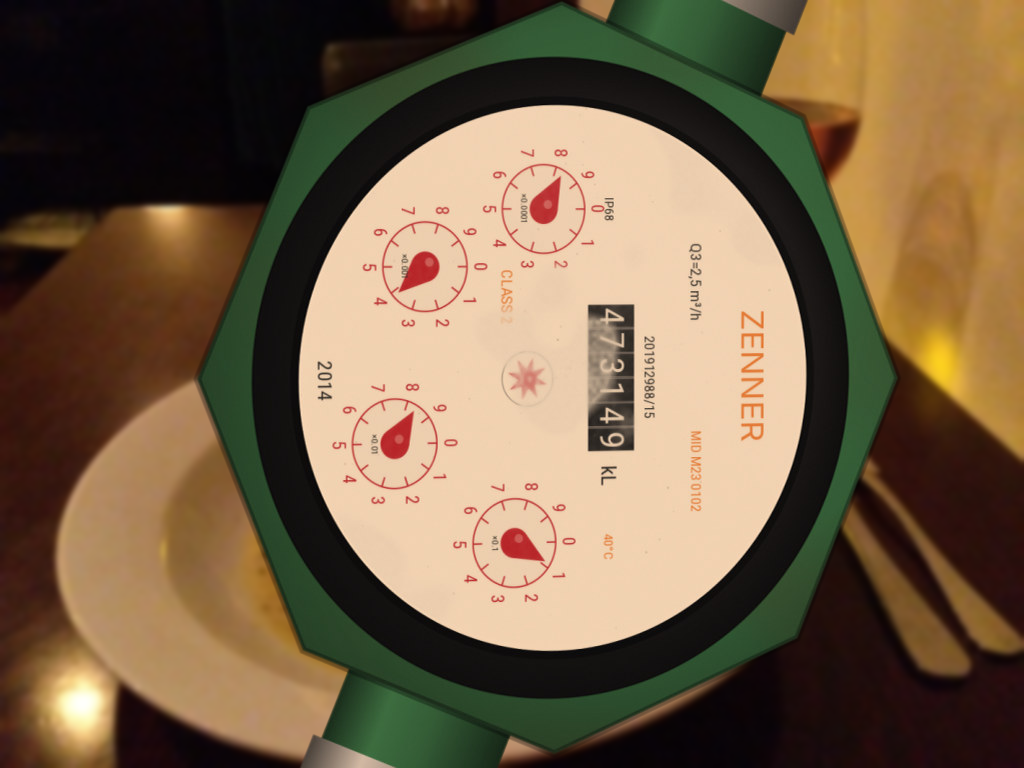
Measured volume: 473149.0838 kL
